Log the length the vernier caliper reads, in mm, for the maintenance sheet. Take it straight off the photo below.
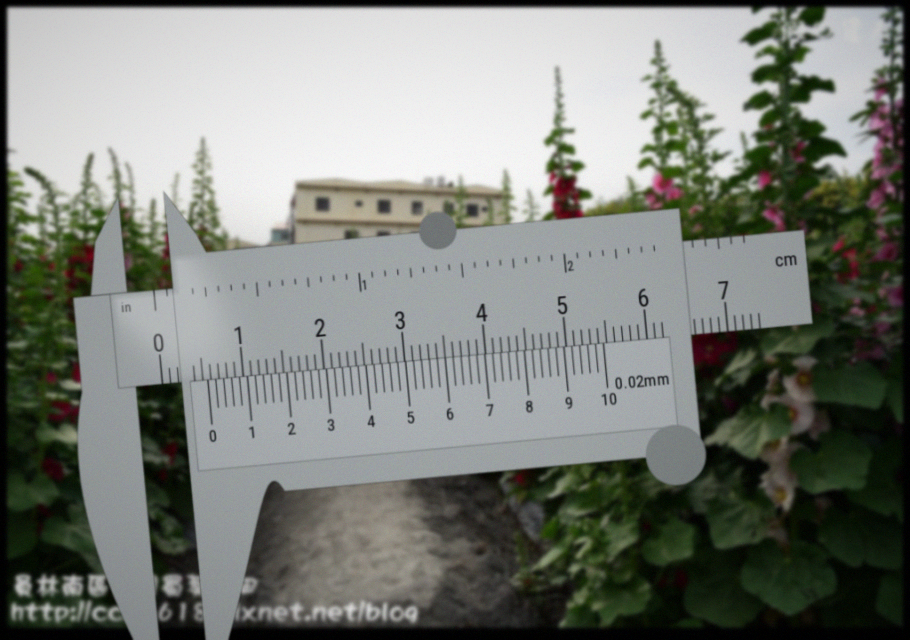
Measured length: 5.6 mm
